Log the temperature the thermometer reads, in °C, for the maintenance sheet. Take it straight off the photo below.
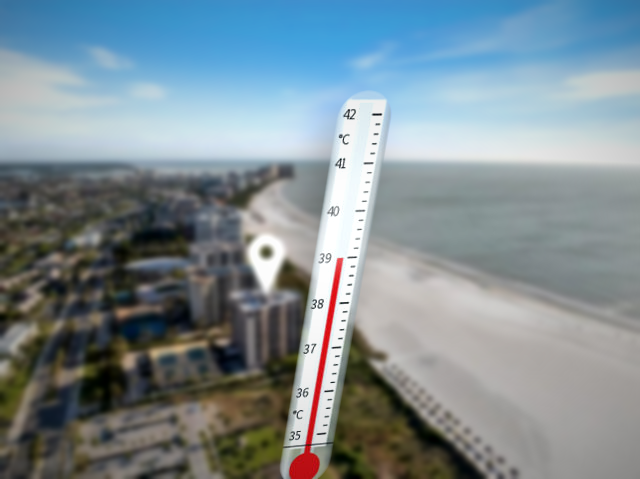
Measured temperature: 39 °C
